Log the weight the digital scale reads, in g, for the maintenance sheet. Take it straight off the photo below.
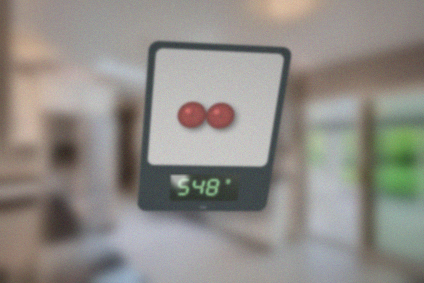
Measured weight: 548 g
